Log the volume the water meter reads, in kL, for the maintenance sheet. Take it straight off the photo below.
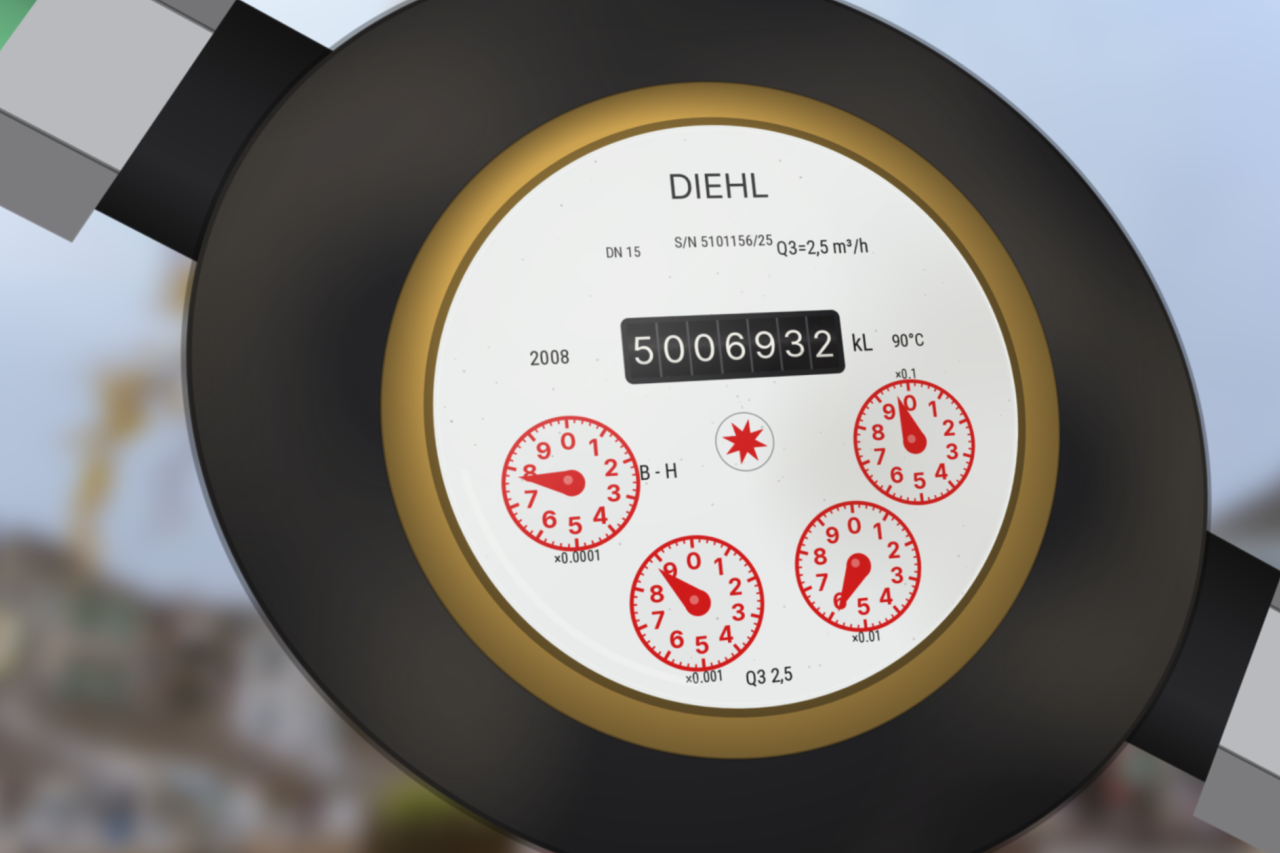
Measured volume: 5006931.9587 kL
